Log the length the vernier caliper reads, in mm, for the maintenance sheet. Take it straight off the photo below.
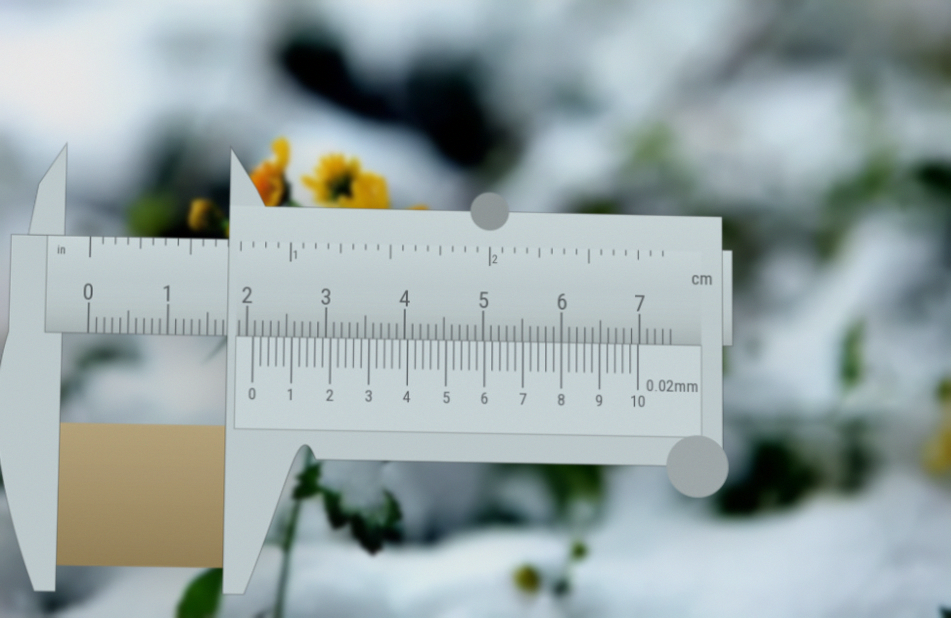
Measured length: 20.8 mm
